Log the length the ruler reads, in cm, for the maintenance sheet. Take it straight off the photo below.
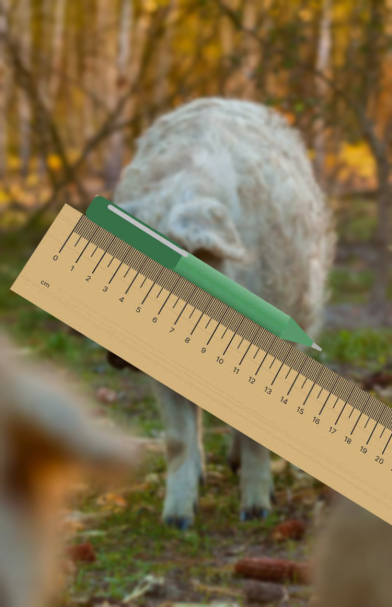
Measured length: 14.5 cm
